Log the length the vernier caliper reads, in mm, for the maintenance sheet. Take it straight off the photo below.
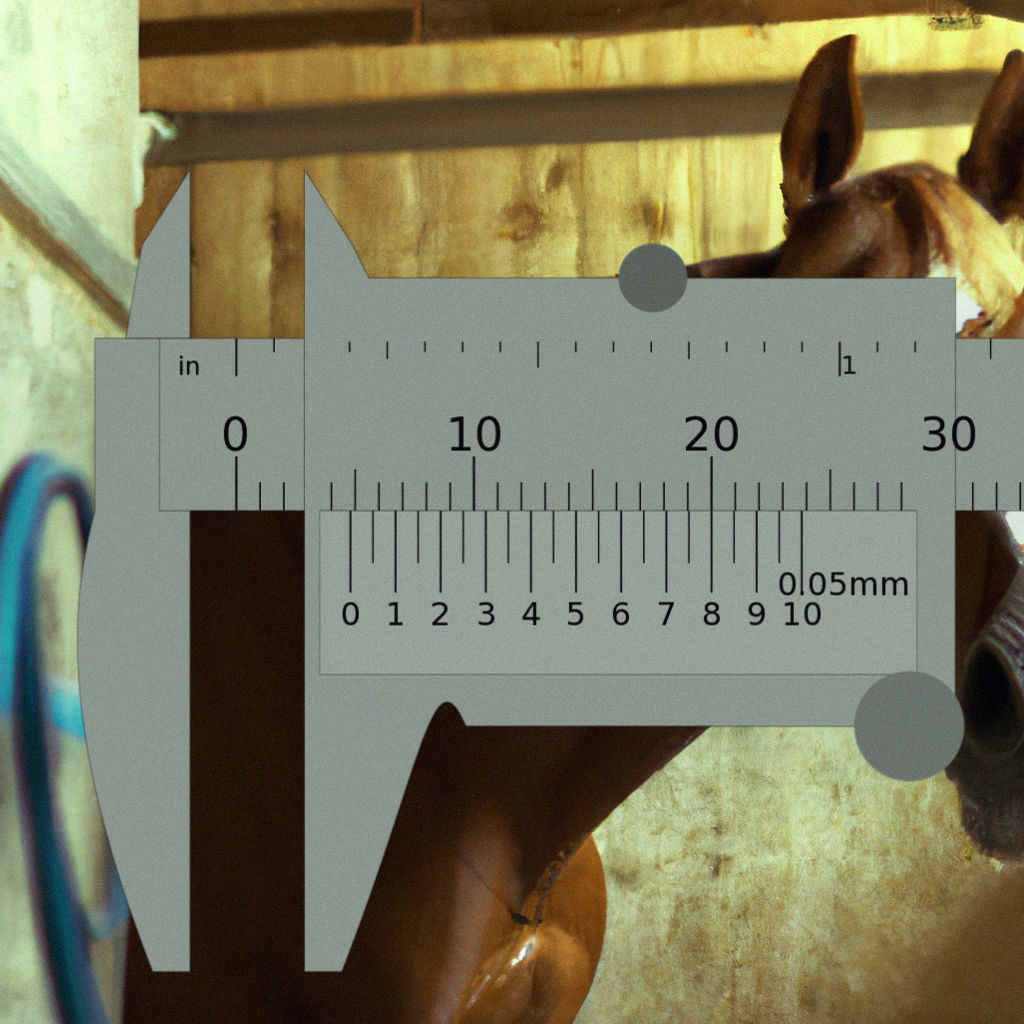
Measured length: 4.8 mm
